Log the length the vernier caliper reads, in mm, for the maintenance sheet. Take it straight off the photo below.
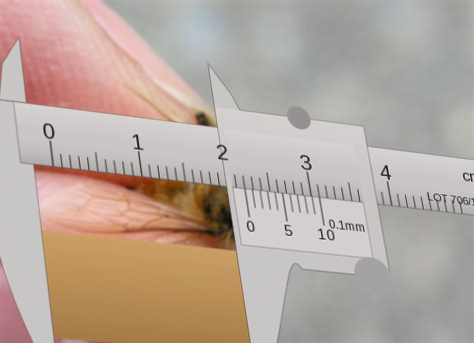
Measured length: 22.0 mm
